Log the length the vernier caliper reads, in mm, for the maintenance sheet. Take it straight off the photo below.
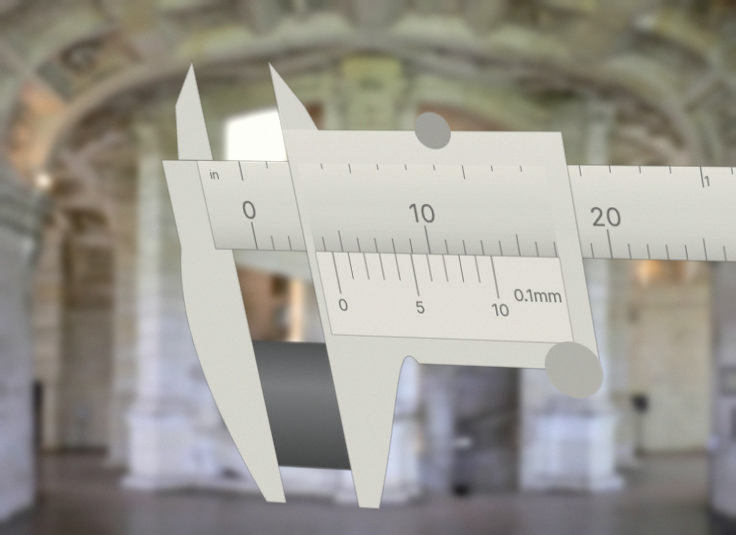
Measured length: 4.4 mm
